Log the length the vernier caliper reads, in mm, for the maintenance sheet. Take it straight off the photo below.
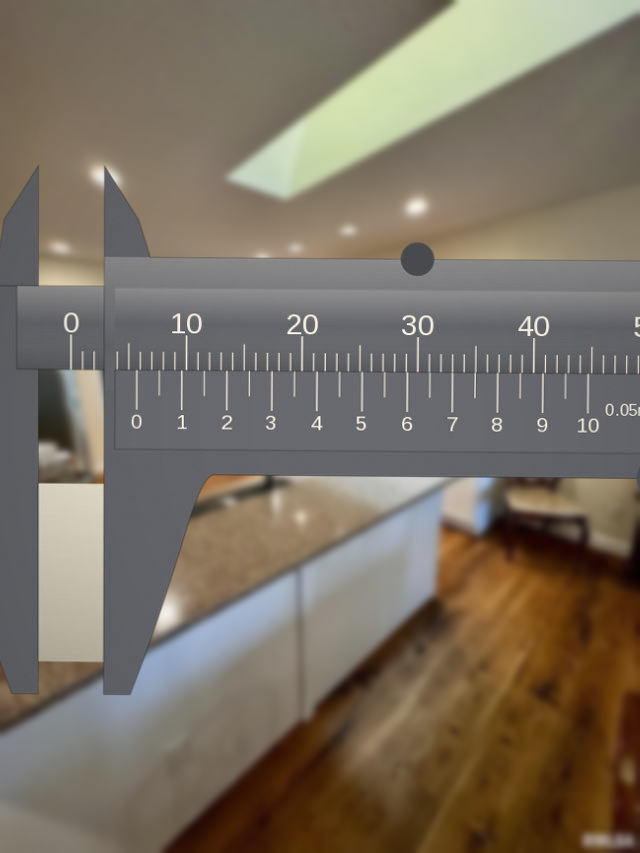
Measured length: 5.7 mm
